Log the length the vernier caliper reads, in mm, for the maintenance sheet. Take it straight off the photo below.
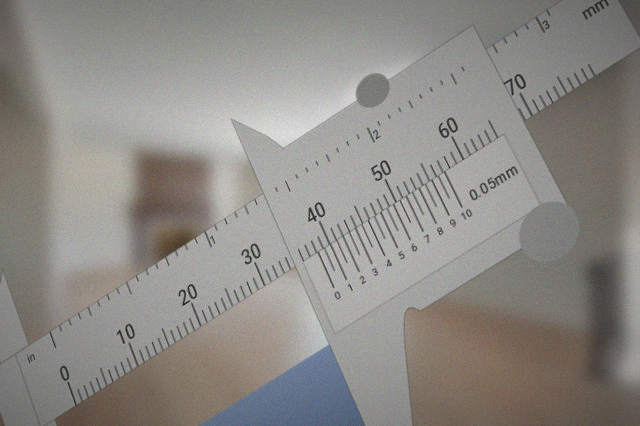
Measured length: 38.2 mm
